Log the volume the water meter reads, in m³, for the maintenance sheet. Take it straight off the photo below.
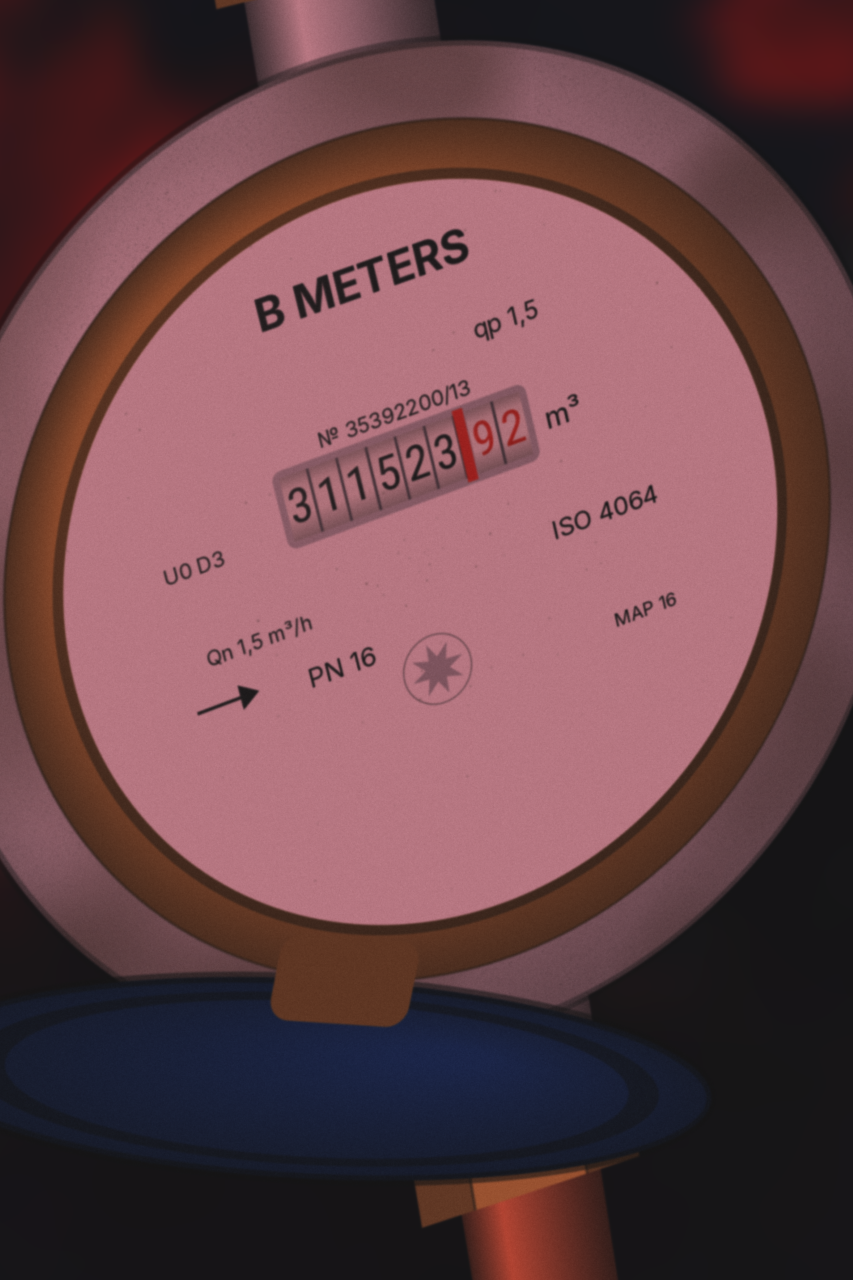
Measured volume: 311523.92 m³
